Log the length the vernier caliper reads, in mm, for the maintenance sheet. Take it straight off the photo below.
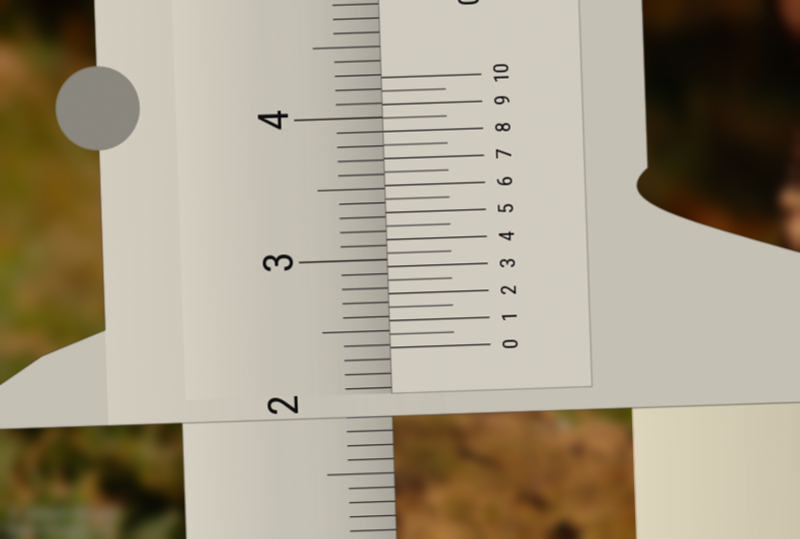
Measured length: 23.8 mm
